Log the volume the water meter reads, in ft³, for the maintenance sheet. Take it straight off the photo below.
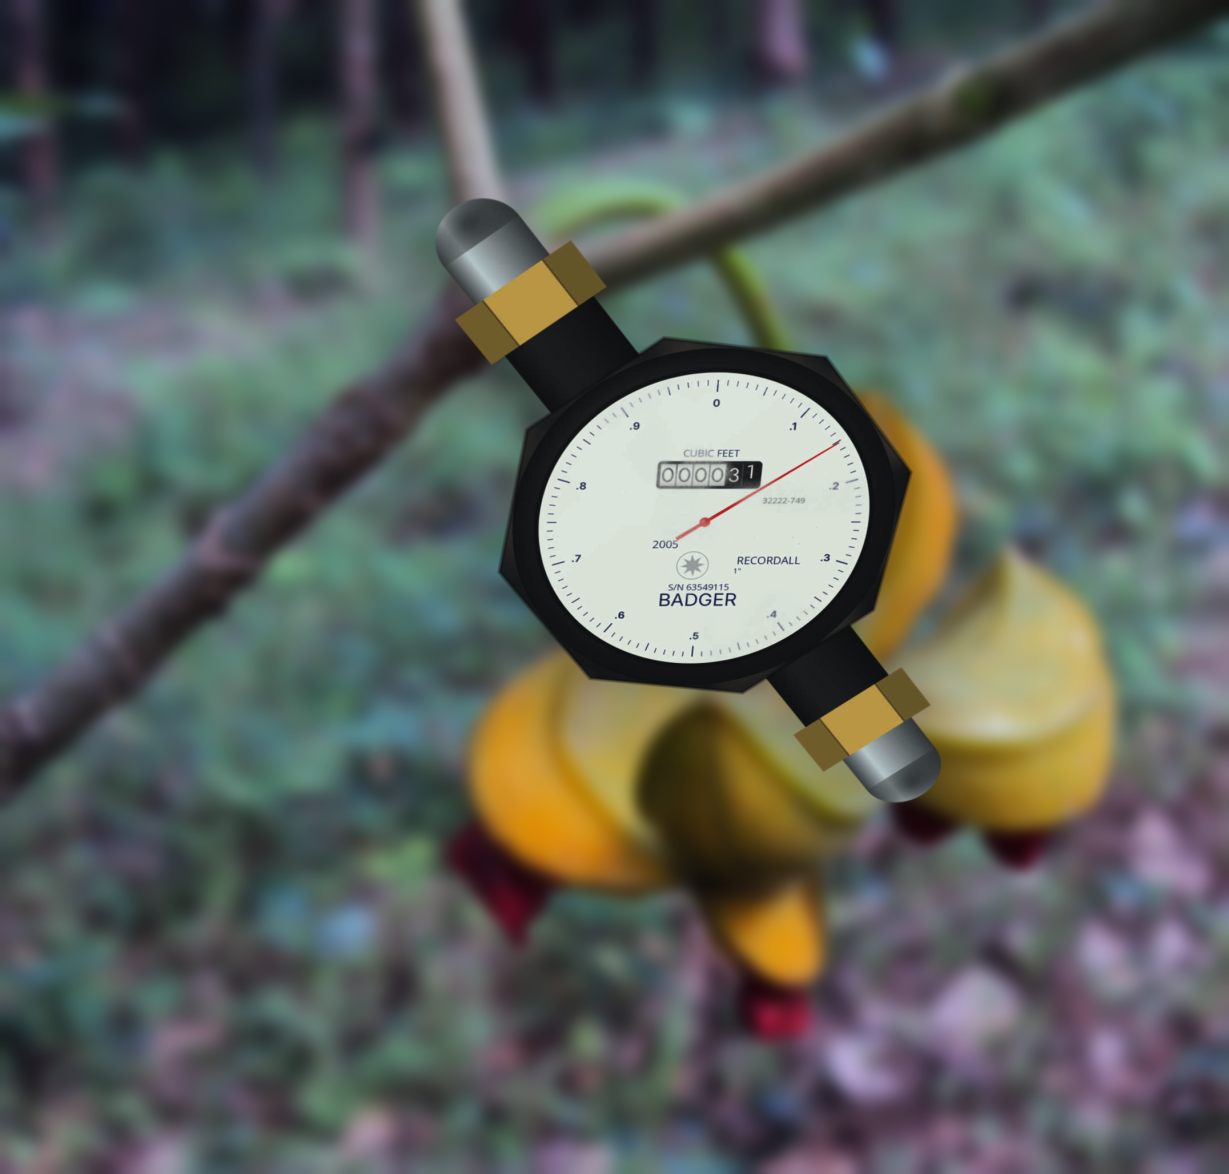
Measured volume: 31.15 ft³
